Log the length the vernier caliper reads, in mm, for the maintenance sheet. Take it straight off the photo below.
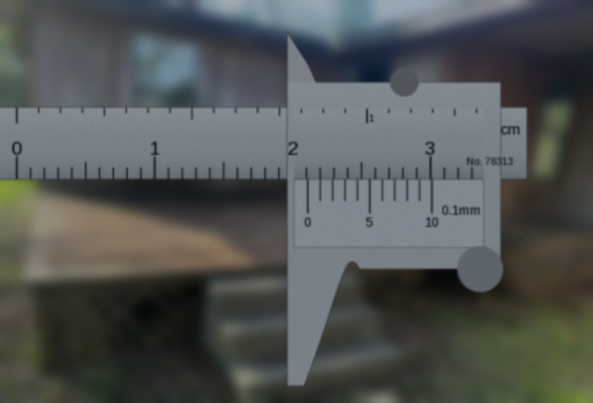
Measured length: 21.1 mm
